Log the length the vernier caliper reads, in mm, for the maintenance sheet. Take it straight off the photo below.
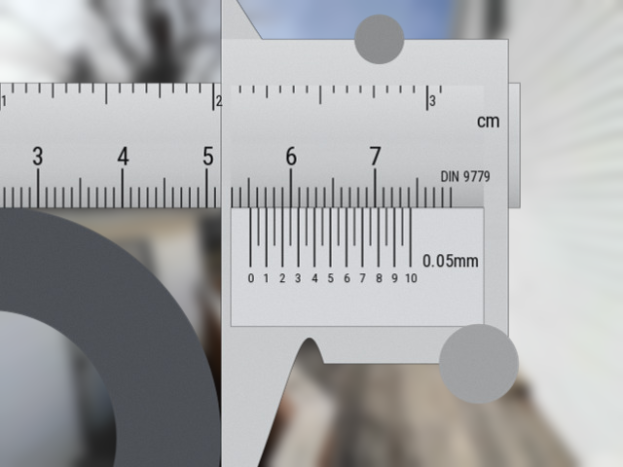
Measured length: 55.2 mm
